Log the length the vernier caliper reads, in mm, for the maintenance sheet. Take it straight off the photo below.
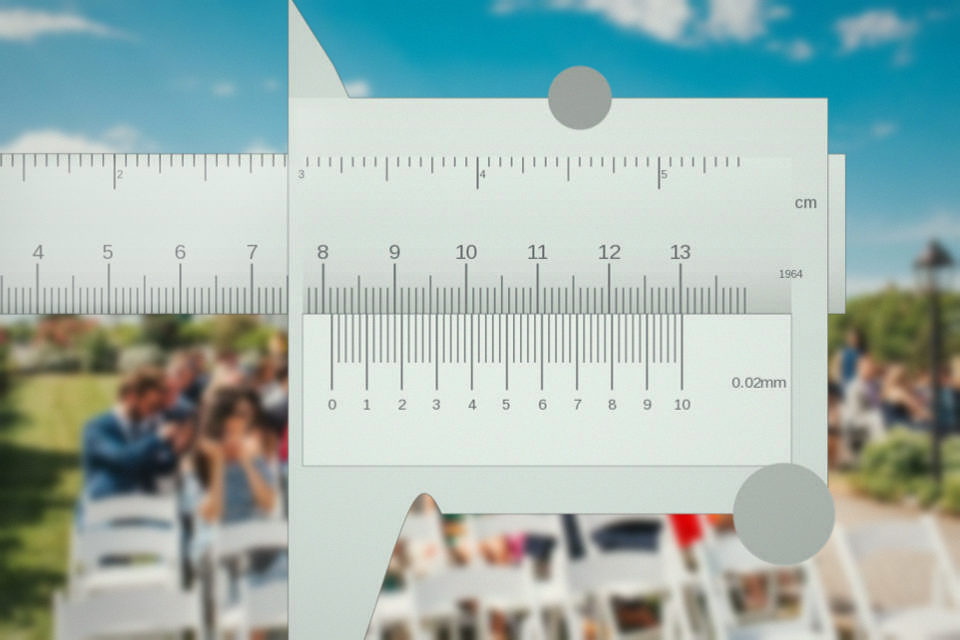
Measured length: 81.2 mm
